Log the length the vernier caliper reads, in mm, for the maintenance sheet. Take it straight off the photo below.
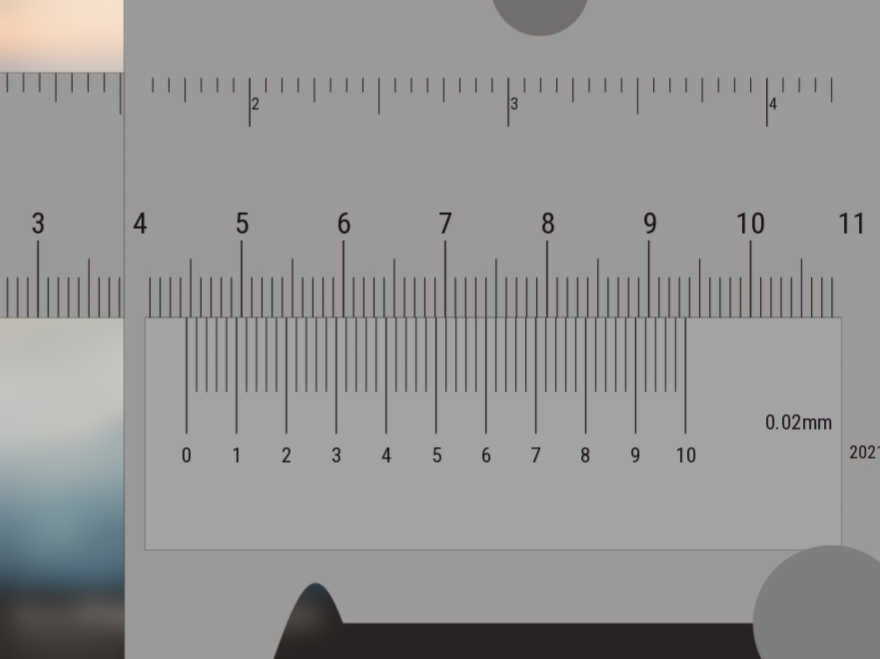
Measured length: 44.6 mm
